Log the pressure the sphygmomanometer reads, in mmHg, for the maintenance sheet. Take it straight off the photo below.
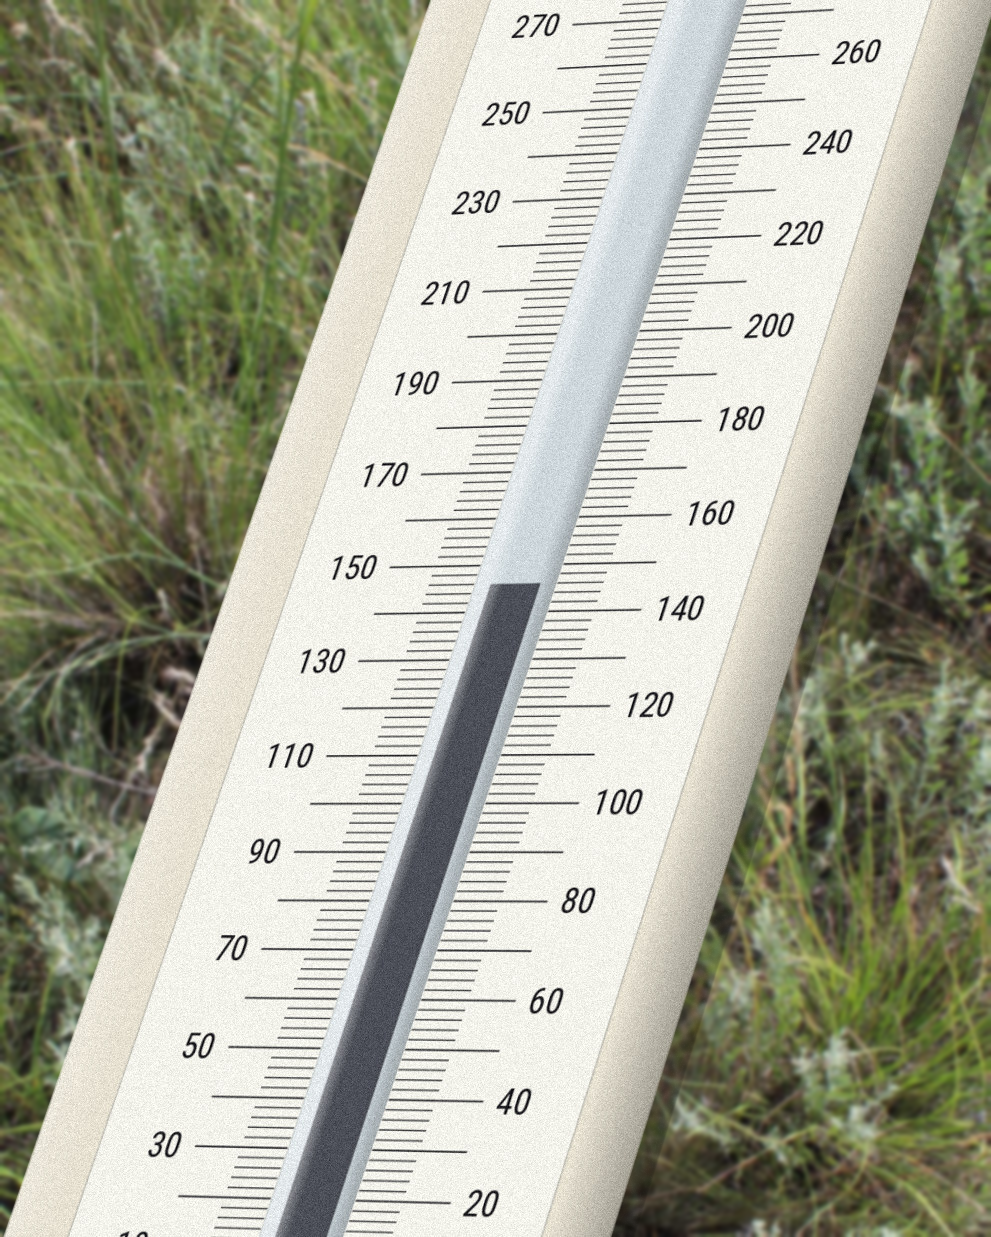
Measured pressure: 146 mmHg
